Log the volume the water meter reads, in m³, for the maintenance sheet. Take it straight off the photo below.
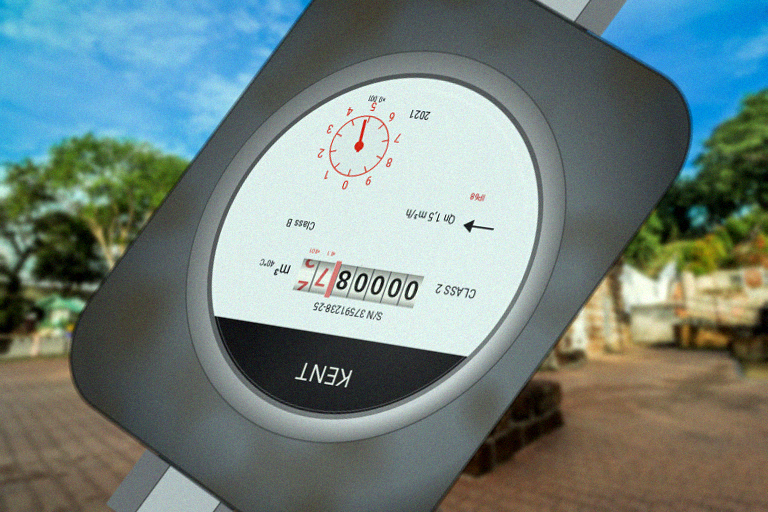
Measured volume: 8.724 m³
